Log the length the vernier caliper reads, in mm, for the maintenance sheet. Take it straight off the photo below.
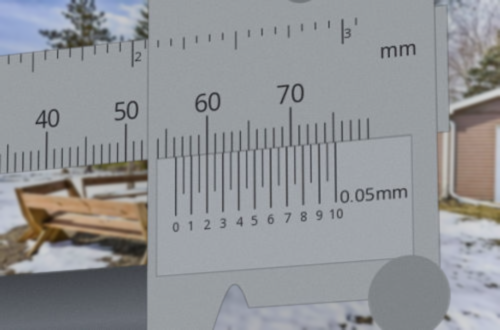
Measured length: 56.2 mm
